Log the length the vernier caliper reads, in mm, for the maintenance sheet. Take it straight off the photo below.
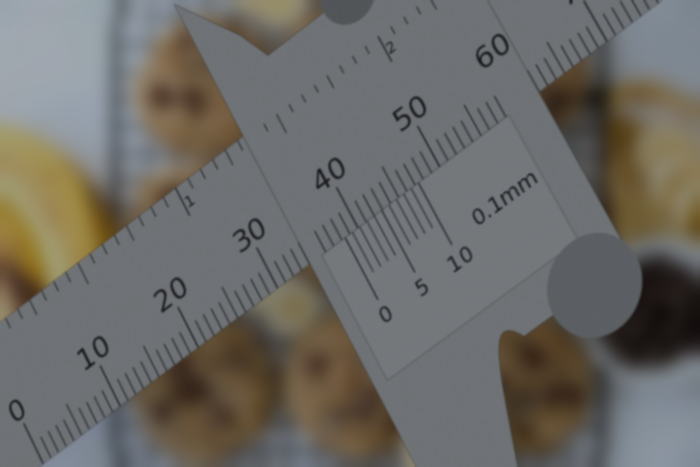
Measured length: 38.4 mm
